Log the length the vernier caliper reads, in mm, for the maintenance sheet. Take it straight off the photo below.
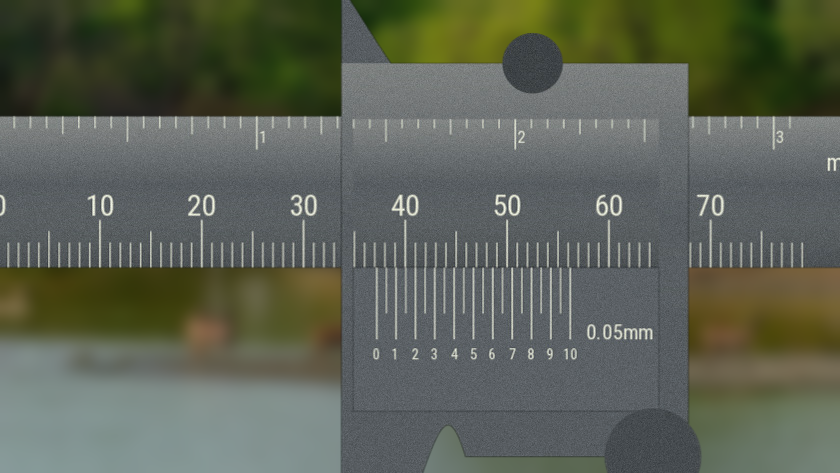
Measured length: 37.2 mm
